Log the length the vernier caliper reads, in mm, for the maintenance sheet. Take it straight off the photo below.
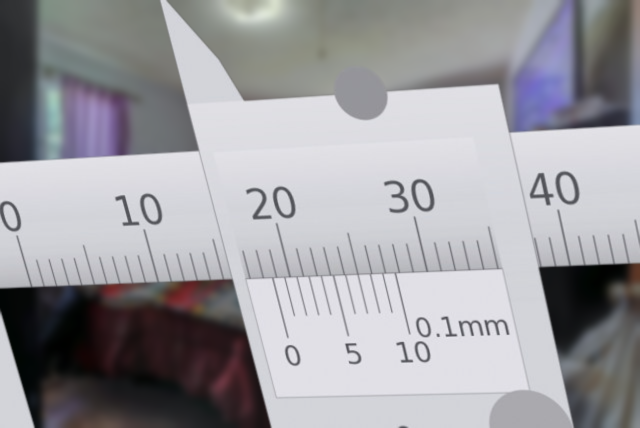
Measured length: 18.7 mm
